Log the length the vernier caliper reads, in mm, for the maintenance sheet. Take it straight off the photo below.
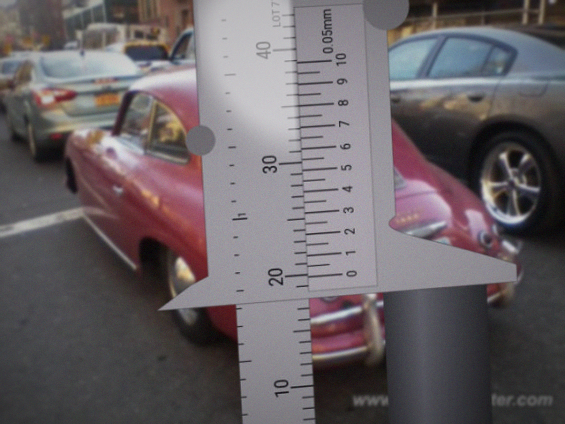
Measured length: 19.8 mm
